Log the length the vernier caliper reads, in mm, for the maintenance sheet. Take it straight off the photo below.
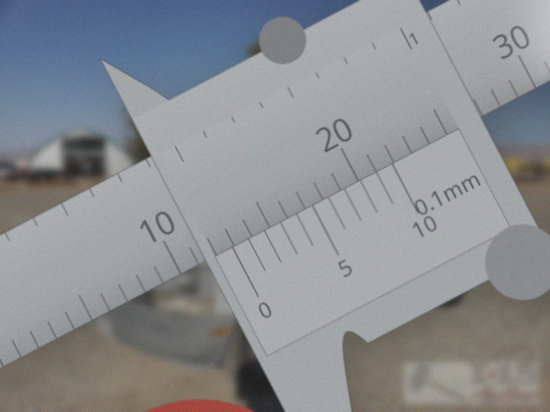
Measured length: 12.9 mm
